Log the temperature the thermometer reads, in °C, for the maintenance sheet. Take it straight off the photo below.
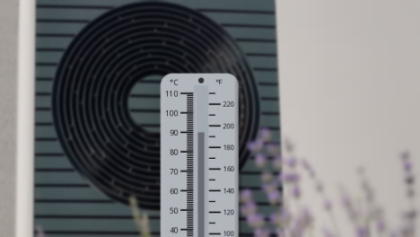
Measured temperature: 90 °C
